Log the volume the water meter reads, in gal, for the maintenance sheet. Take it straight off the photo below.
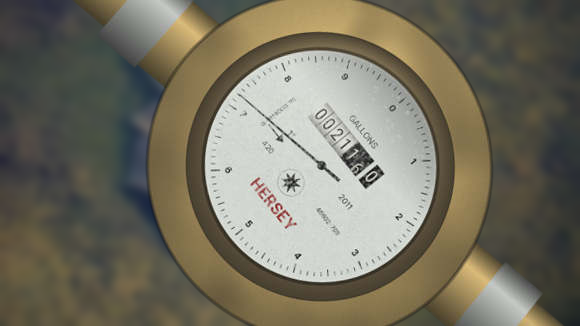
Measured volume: 21157.2 gal
